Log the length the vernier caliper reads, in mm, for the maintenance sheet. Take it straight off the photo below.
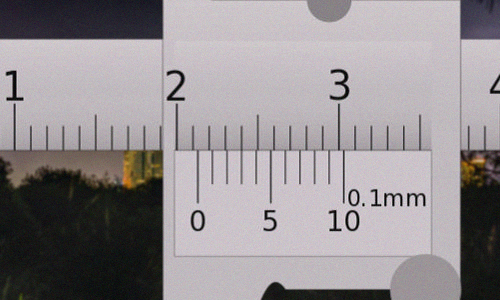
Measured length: 21.3 mm
